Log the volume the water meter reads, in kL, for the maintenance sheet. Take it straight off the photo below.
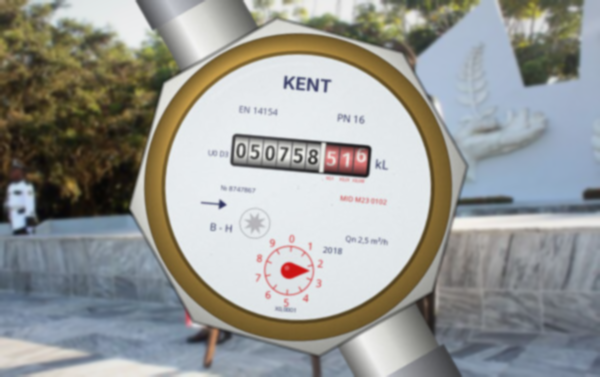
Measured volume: 50758.5162 kL
